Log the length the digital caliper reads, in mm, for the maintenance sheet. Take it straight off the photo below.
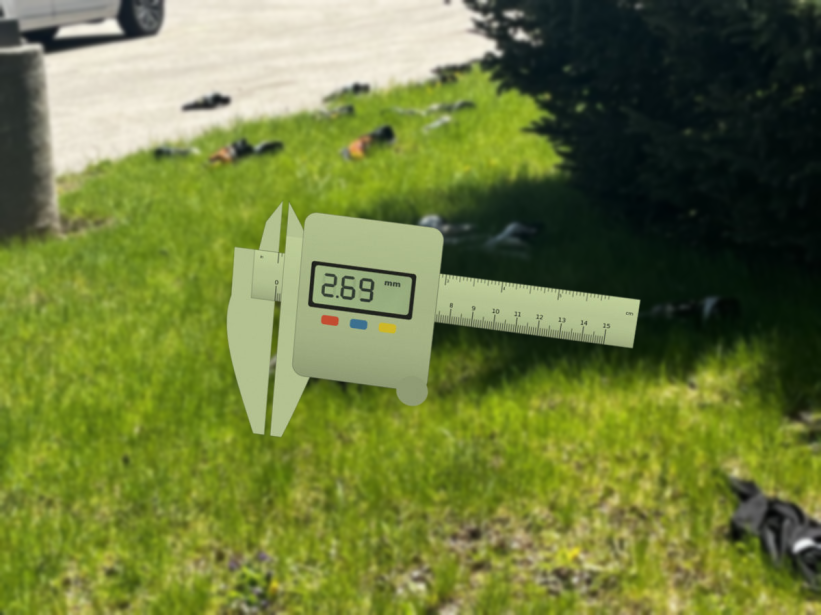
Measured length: 2.69 mm
